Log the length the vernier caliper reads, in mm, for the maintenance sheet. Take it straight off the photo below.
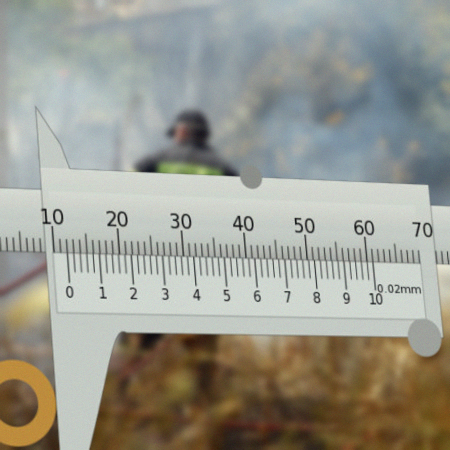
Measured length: 12.0 mm
